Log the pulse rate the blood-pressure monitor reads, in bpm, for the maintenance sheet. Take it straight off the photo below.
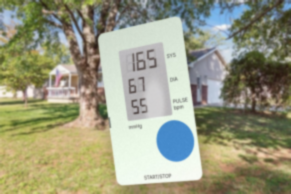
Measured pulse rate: 55 bpm
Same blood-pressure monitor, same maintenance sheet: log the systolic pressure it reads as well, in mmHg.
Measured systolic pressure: 165 mmHg
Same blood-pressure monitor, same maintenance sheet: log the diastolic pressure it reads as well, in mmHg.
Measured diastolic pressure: 67 mmHg
